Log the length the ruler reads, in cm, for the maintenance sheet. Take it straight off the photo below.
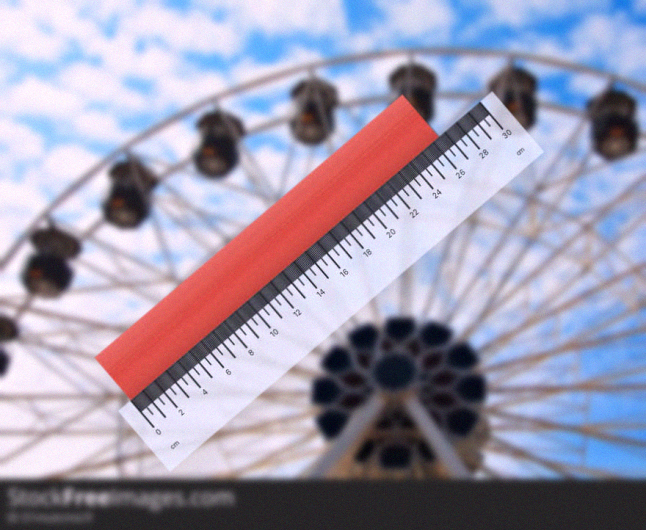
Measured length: 26.5 cm
